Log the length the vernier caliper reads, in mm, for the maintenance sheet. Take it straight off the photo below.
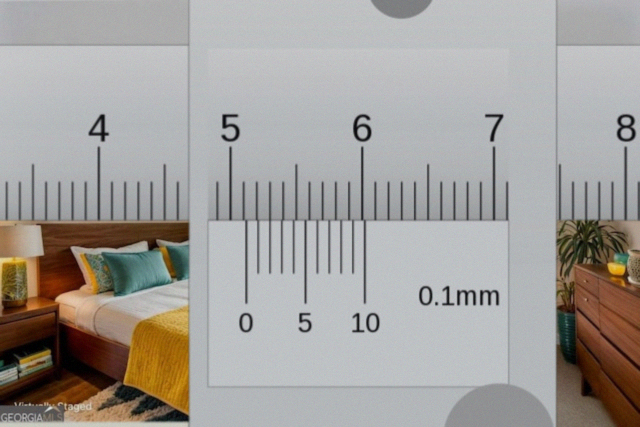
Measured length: 51.2 mm
